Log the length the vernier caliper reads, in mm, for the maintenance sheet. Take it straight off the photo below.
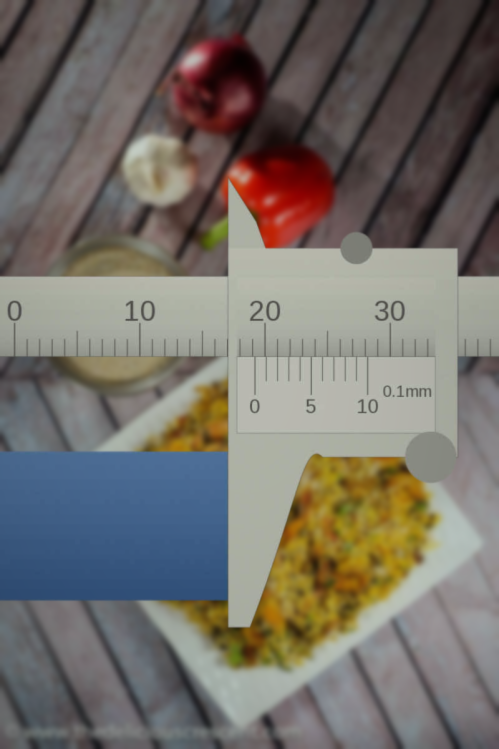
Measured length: 19.2 mm
